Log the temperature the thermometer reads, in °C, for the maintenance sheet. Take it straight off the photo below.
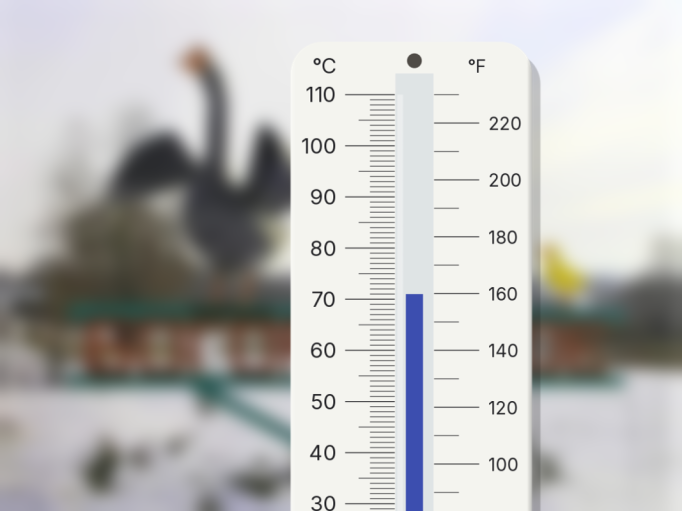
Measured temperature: 71 °C
